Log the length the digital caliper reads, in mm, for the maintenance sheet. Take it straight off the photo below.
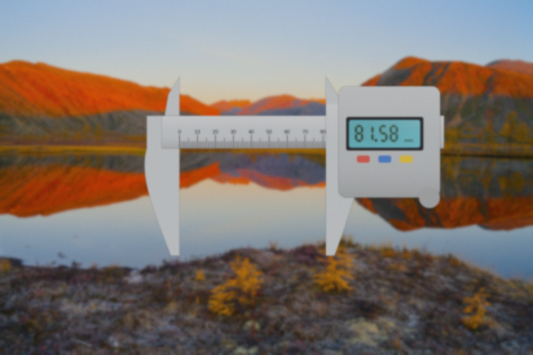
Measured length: 81.58 mm
